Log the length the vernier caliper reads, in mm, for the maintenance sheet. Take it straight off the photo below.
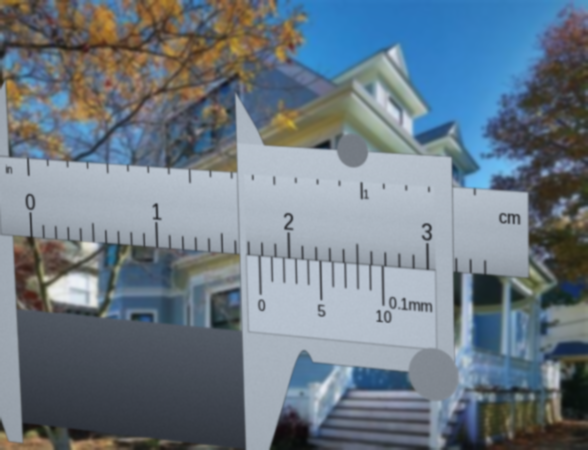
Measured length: 17.8 mm
